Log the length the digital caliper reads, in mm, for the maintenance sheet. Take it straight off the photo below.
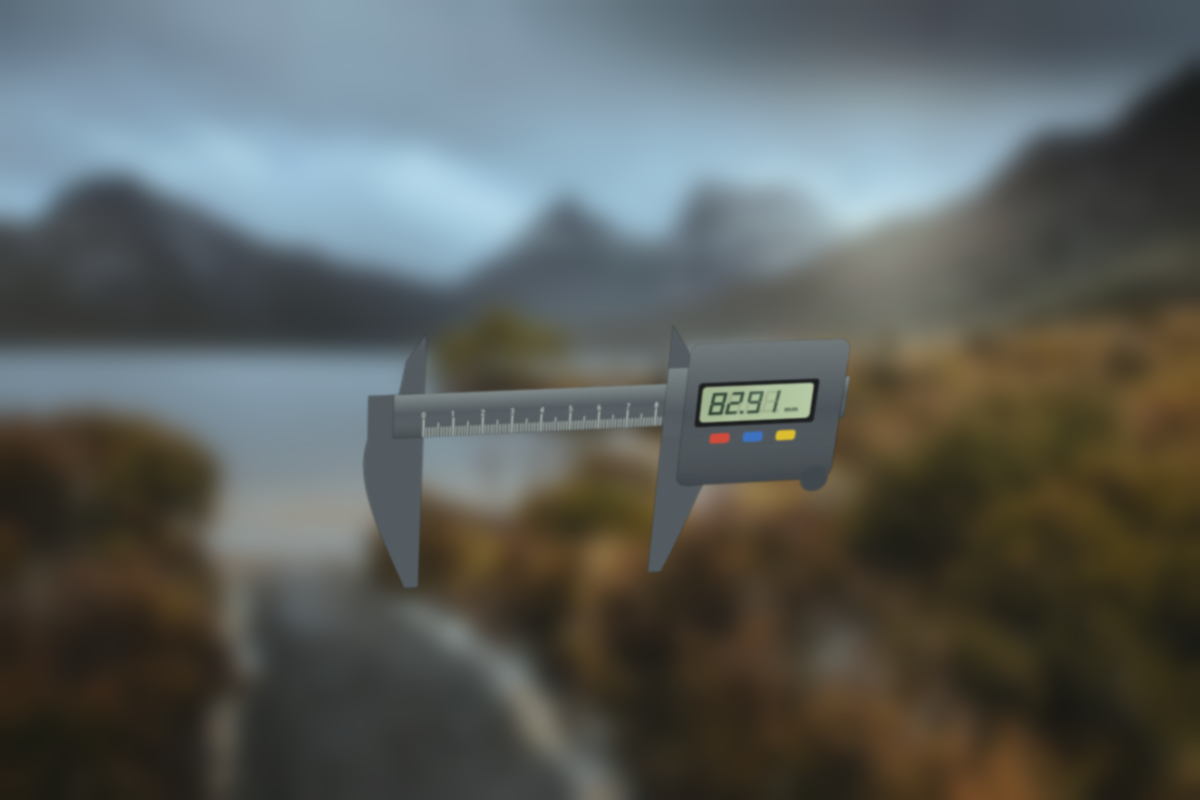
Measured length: 82.91 mm
